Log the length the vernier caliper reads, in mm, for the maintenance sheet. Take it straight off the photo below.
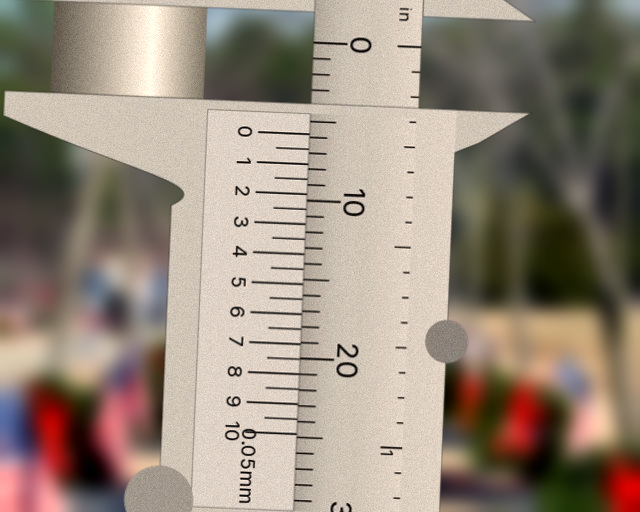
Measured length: 5.8 mm
